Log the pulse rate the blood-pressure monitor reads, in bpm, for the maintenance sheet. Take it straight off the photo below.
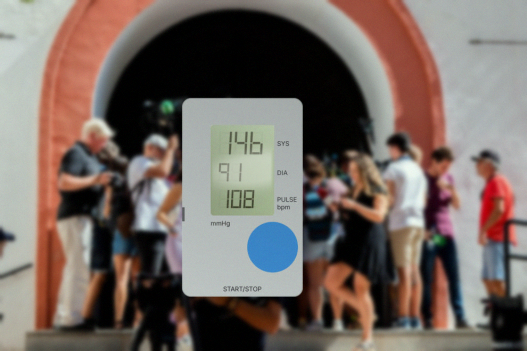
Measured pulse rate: 108 bpm
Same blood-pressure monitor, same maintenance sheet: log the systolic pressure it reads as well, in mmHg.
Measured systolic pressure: 146 mmHg
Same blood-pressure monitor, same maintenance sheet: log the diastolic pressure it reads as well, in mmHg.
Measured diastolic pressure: 91 mmHg
